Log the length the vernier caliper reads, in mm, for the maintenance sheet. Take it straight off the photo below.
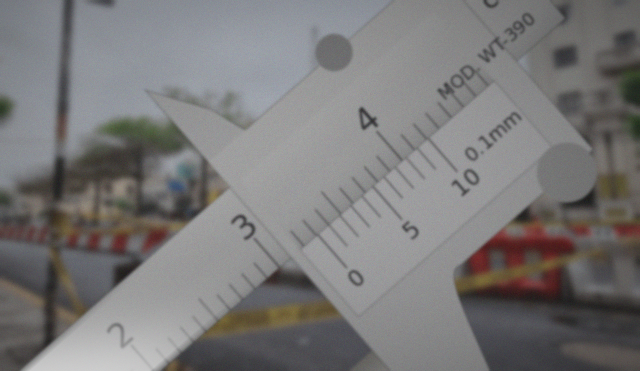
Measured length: 33.1 mm
